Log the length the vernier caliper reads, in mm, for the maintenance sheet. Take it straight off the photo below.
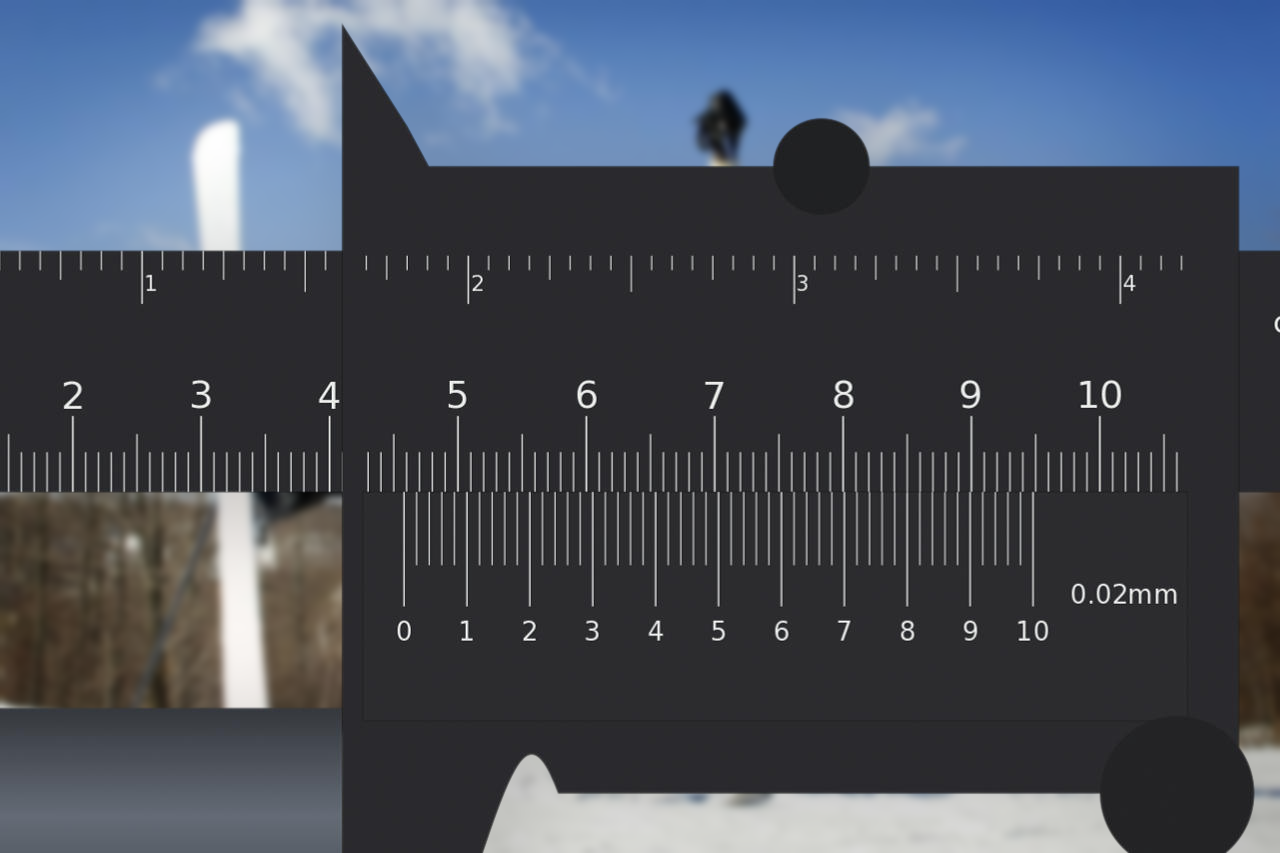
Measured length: 45.8 mm
